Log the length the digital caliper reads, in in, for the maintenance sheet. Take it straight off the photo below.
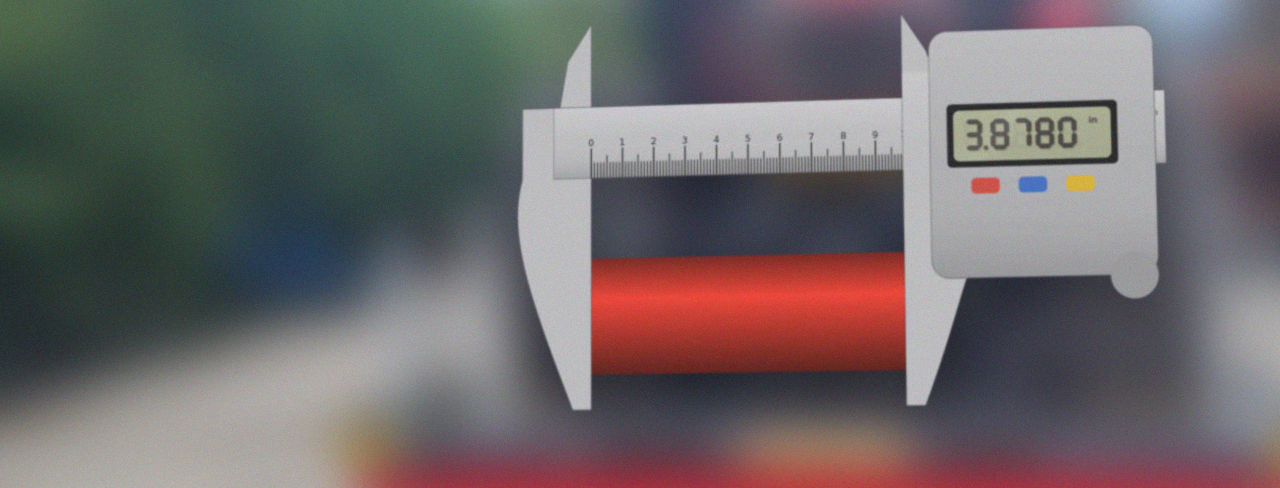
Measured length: 3.8780 in
